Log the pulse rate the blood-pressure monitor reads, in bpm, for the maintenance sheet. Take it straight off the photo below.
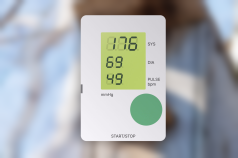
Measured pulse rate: 49 bpm
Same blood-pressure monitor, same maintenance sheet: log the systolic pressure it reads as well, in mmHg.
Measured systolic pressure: 176 mmHg
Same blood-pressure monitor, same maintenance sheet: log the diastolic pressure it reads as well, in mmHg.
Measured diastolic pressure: 69 mmHg
